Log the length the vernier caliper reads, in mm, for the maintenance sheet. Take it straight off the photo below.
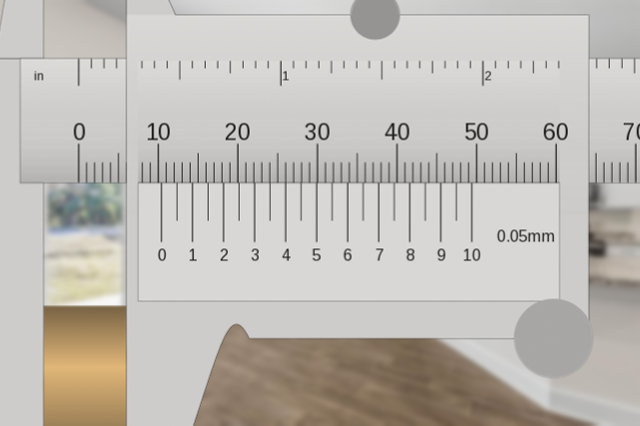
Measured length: 10.4 mm
